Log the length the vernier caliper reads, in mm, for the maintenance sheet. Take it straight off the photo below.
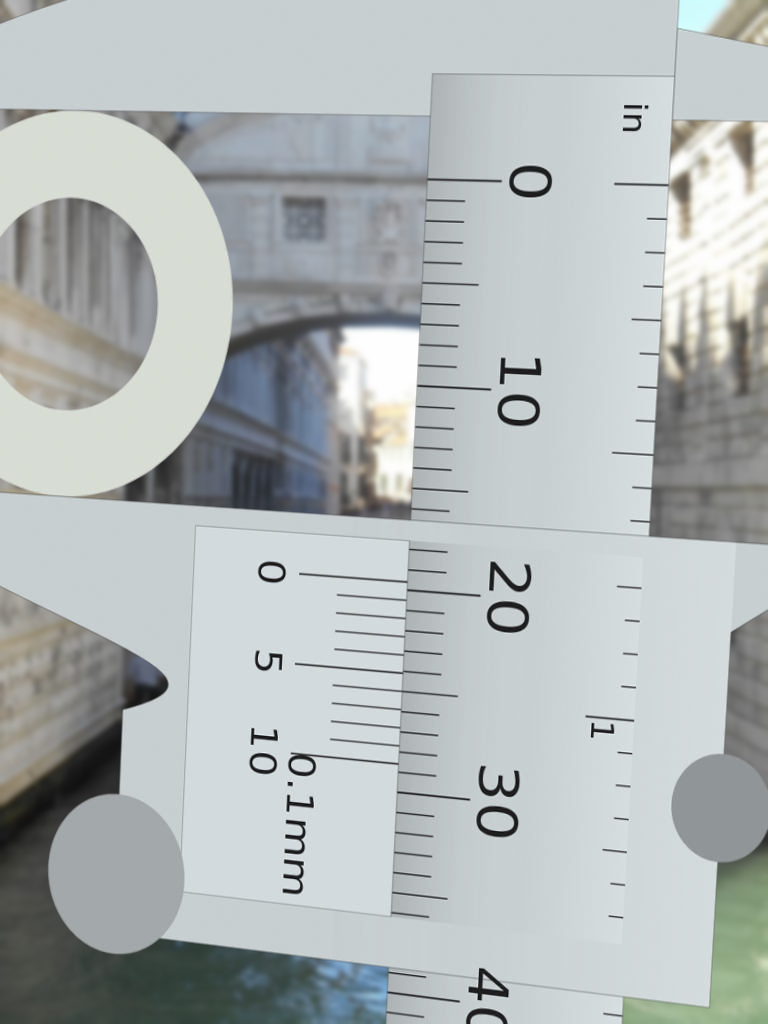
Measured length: 19.6 mm
